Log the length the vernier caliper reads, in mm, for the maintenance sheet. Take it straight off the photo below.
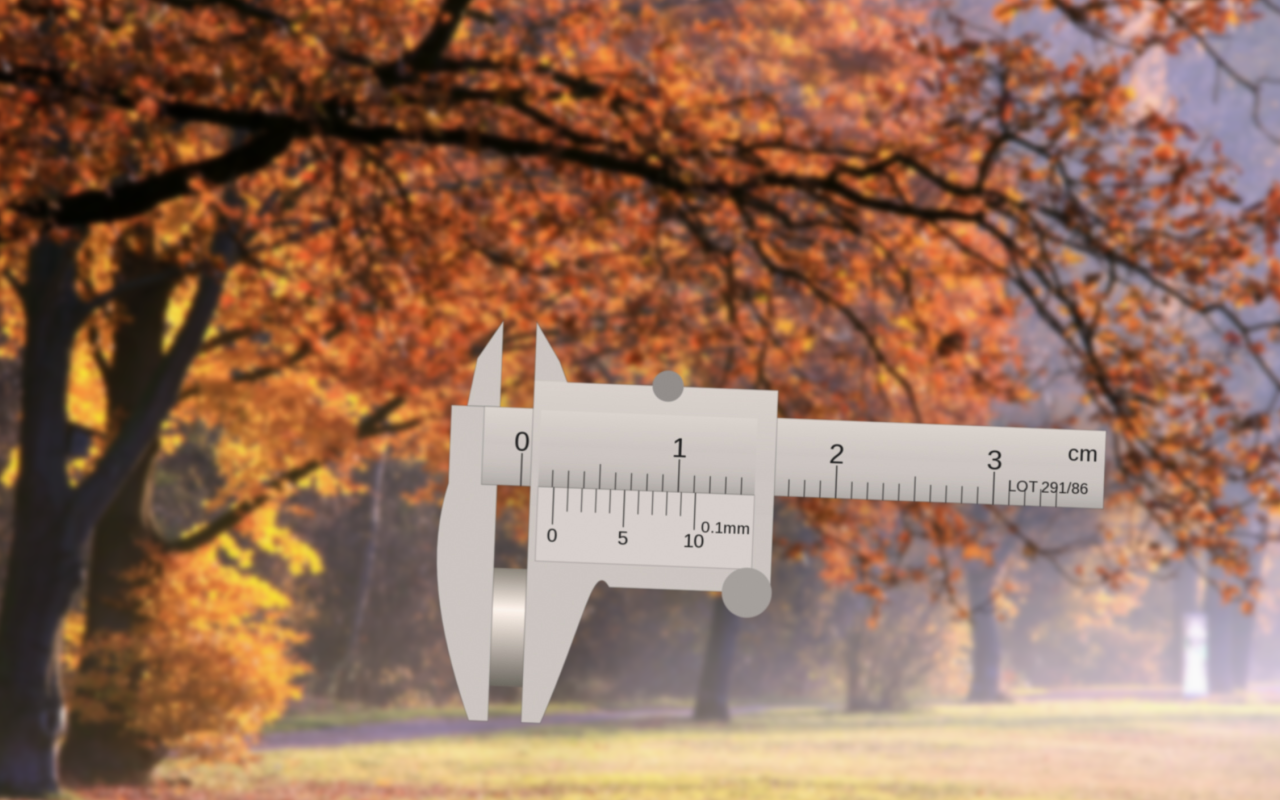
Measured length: 2.1 mm
